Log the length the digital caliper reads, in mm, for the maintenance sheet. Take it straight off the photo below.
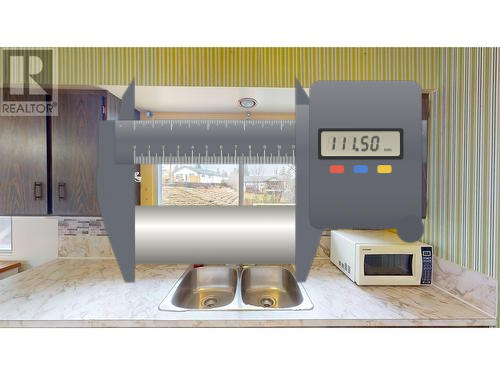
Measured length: 111.50 mm
